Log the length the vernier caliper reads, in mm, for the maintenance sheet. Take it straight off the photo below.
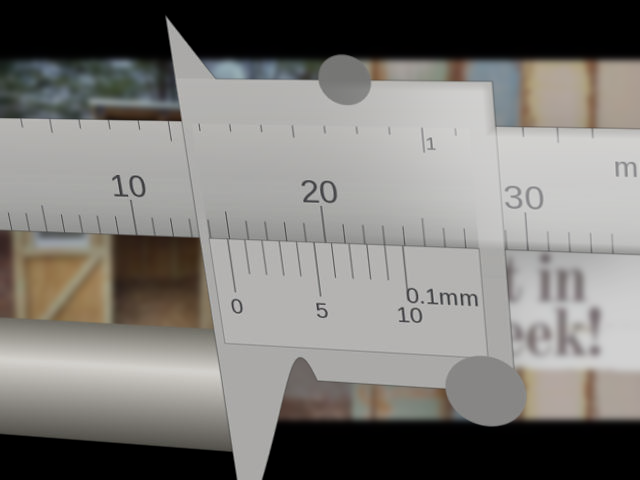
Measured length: 14.9 mm
